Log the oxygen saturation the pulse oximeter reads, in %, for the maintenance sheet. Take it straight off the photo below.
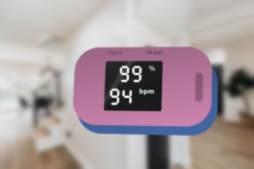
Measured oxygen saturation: 99 %
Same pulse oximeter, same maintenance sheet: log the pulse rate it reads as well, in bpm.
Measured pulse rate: 94 bpm
